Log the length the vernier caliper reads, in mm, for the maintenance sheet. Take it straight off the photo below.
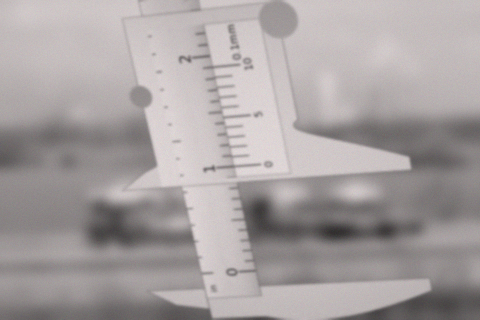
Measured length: 10.0 mm
